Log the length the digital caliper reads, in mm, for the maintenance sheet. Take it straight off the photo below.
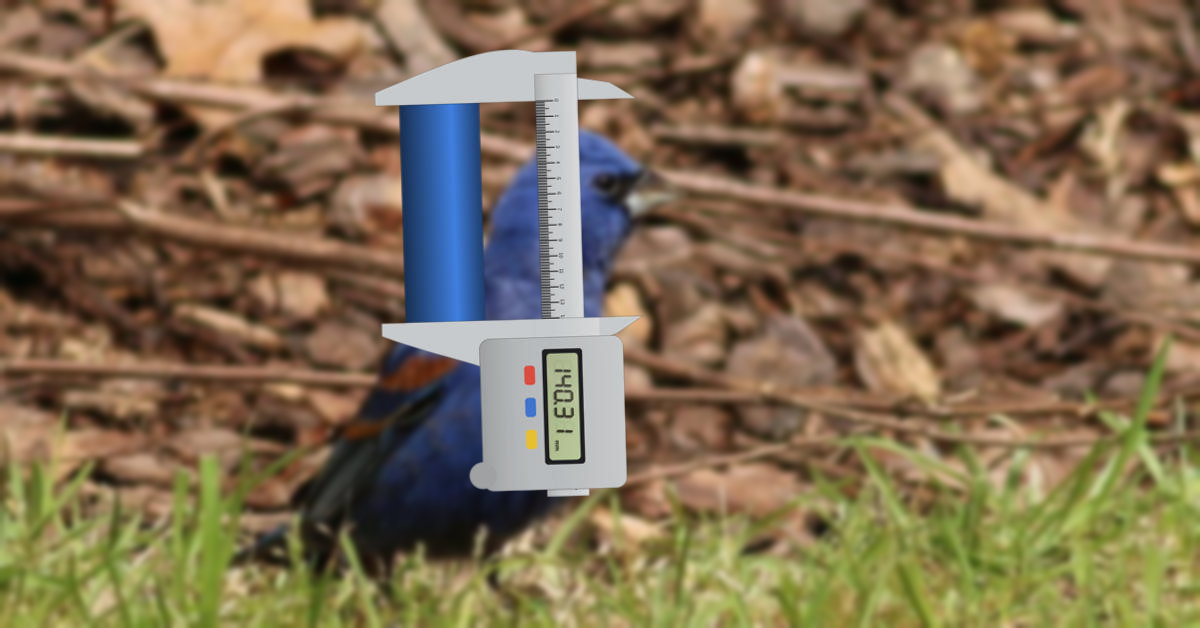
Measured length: 140.31 mm
